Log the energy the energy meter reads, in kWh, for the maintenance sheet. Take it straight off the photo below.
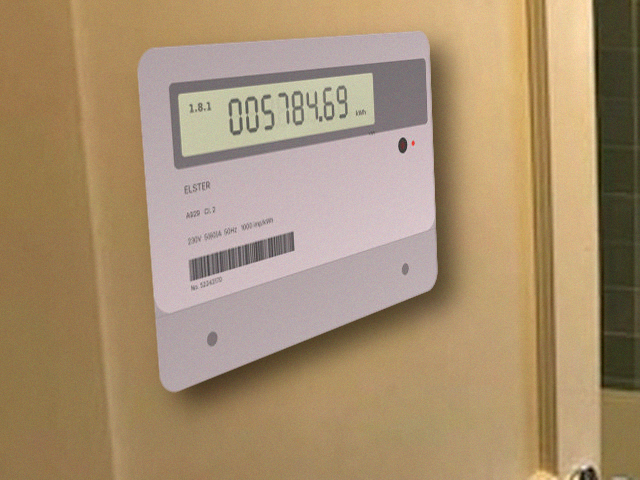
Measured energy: 5784.69 kWh
